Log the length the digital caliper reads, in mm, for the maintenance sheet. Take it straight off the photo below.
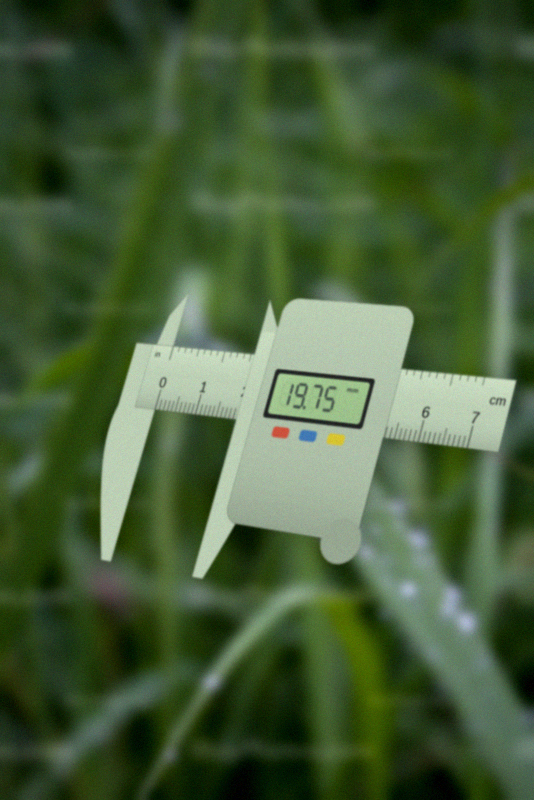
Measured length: 19.75 mm
